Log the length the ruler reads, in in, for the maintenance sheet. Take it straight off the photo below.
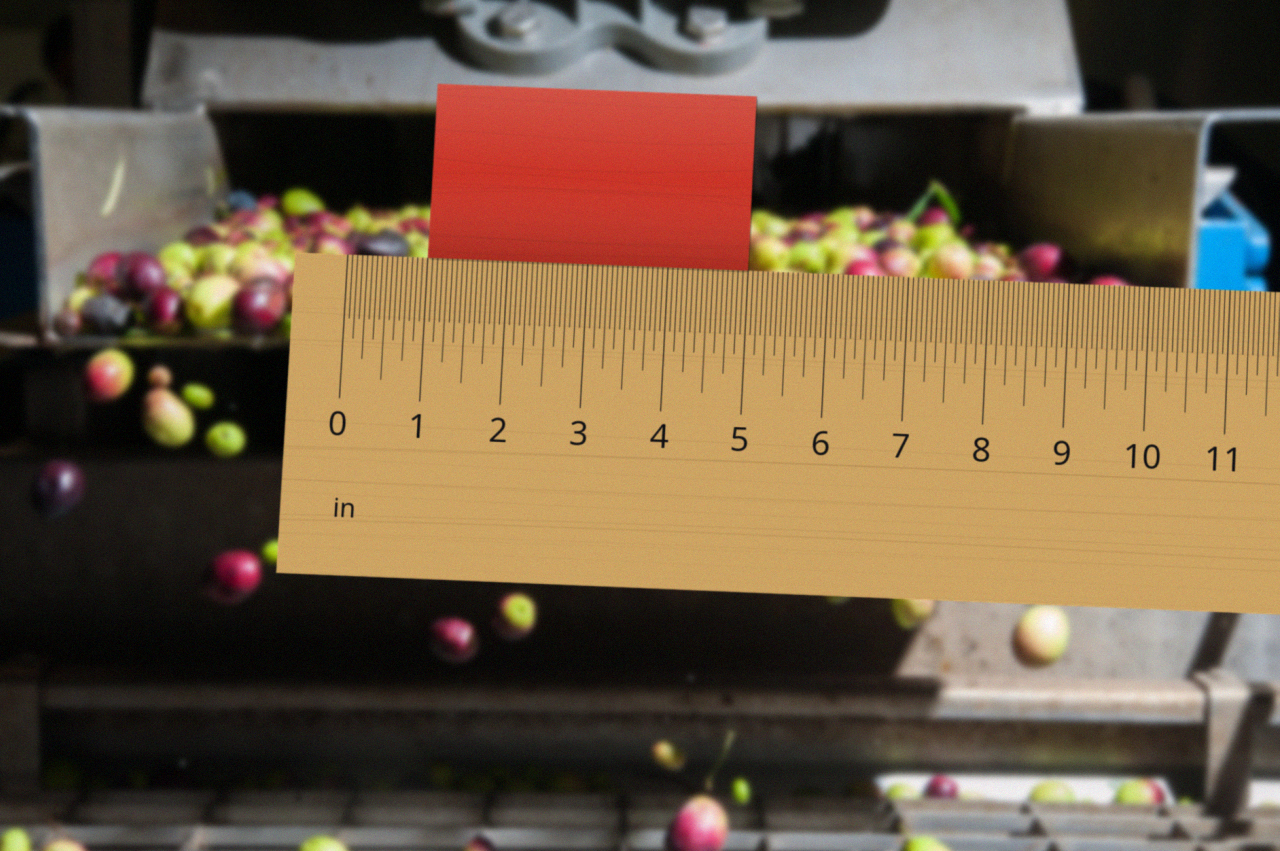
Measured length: 4 in
